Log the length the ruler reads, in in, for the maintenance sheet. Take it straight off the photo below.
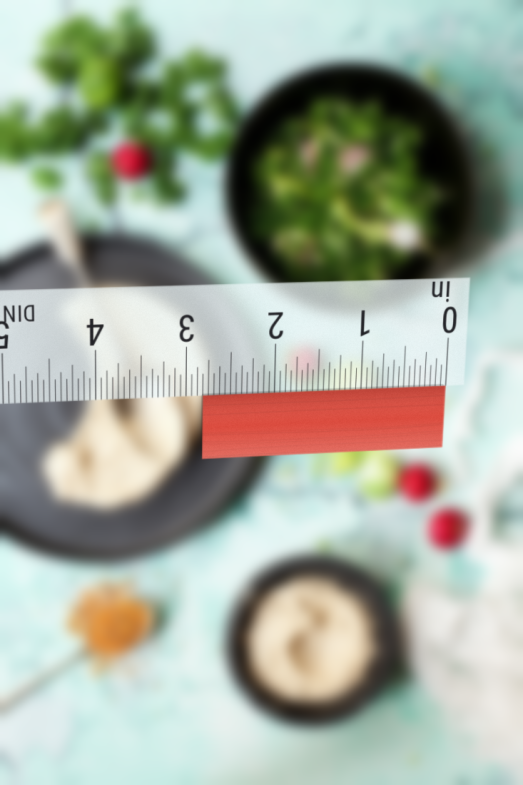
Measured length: 2.8125 in
